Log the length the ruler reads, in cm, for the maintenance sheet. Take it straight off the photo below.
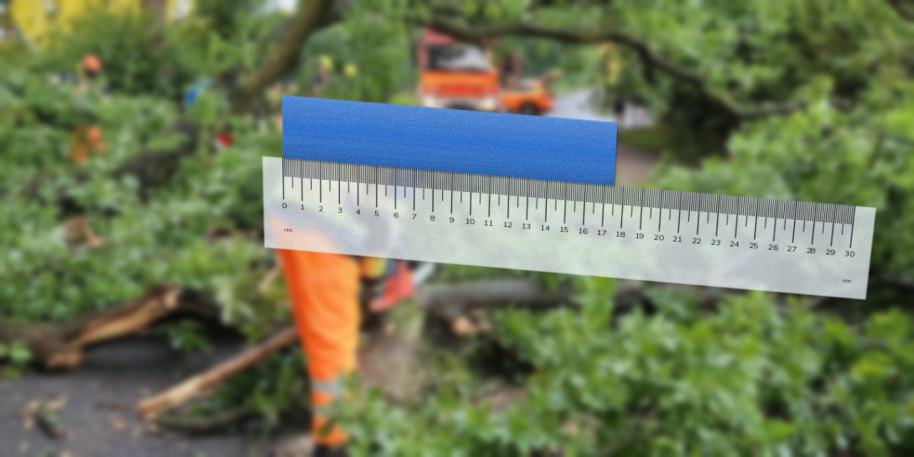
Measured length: 17.5 cm
